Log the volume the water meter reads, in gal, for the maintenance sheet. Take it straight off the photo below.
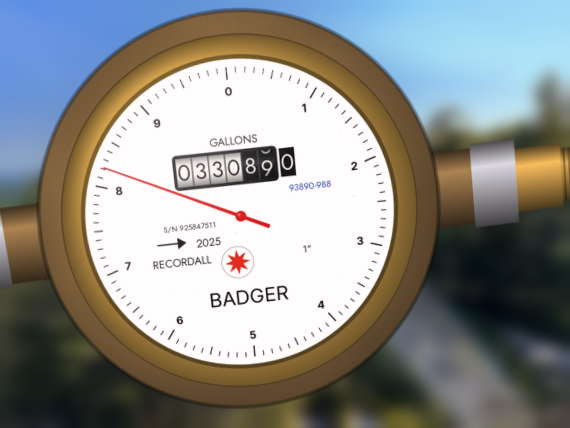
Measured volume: 330888.2 gal
